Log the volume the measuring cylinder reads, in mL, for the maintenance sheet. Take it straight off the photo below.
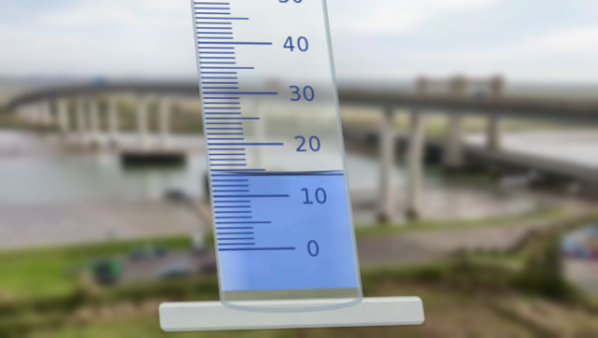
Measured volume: 14 mL
